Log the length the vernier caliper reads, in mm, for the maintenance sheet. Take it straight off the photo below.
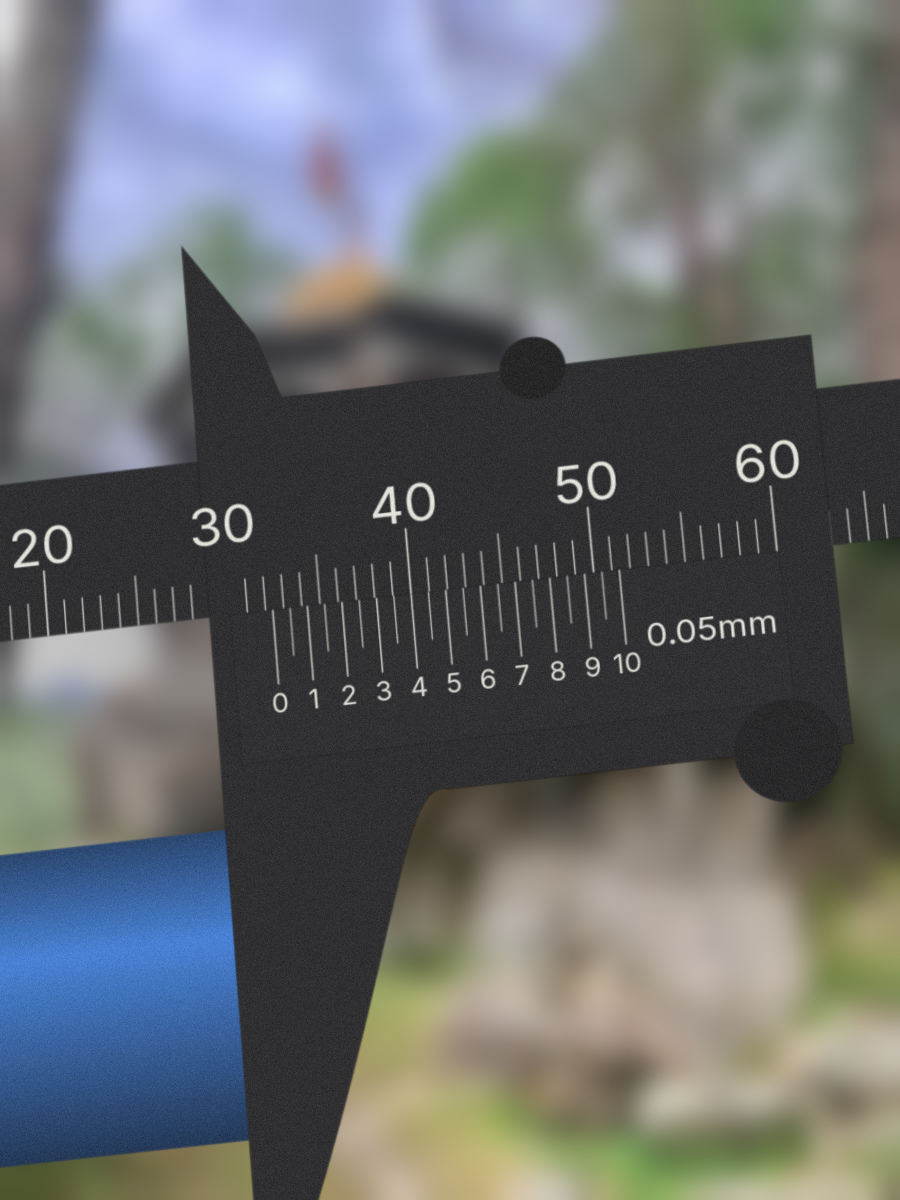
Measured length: 32.4 mm
